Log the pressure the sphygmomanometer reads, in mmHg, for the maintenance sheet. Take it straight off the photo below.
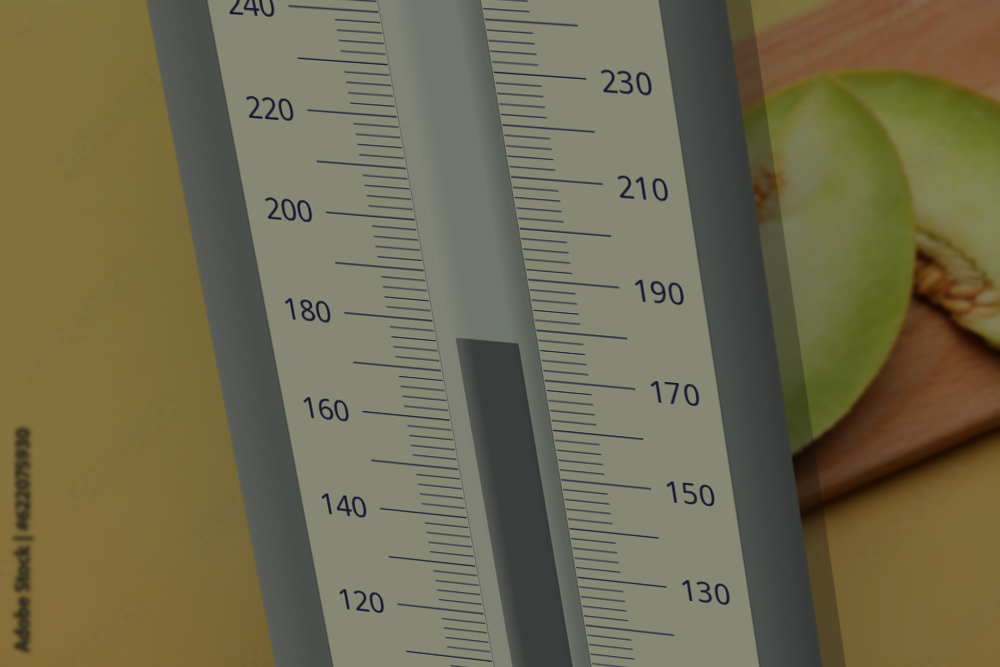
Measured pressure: 177 mmHg
